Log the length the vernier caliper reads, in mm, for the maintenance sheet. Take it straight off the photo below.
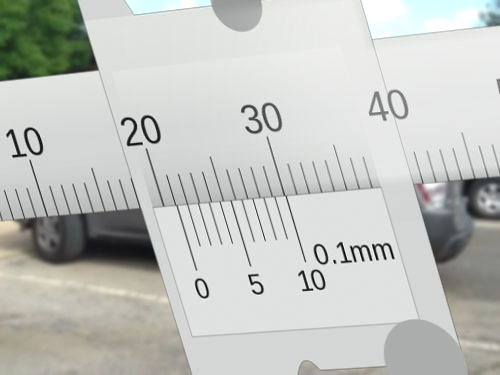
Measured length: 21.1 mm
